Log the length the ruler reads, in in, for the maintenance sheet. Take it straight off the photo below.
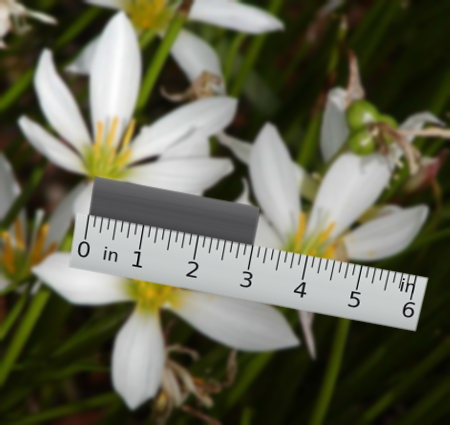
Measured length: 3 in
